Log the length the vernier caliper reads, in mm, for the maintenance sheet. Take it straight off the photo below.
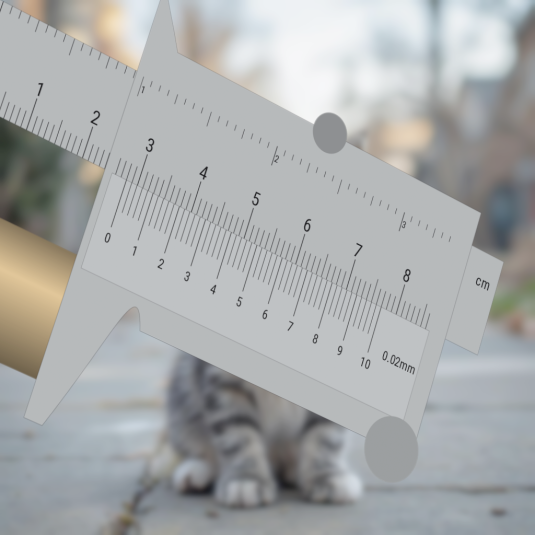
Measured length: 28.0 mm
